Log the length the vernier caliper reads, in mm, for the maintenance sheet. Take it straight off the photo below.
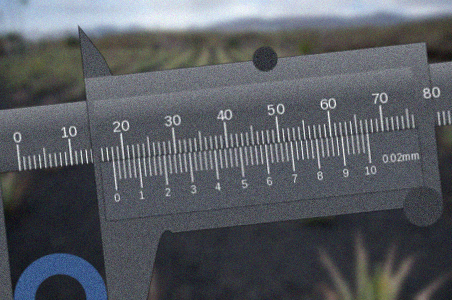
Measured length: 18.0 mm
